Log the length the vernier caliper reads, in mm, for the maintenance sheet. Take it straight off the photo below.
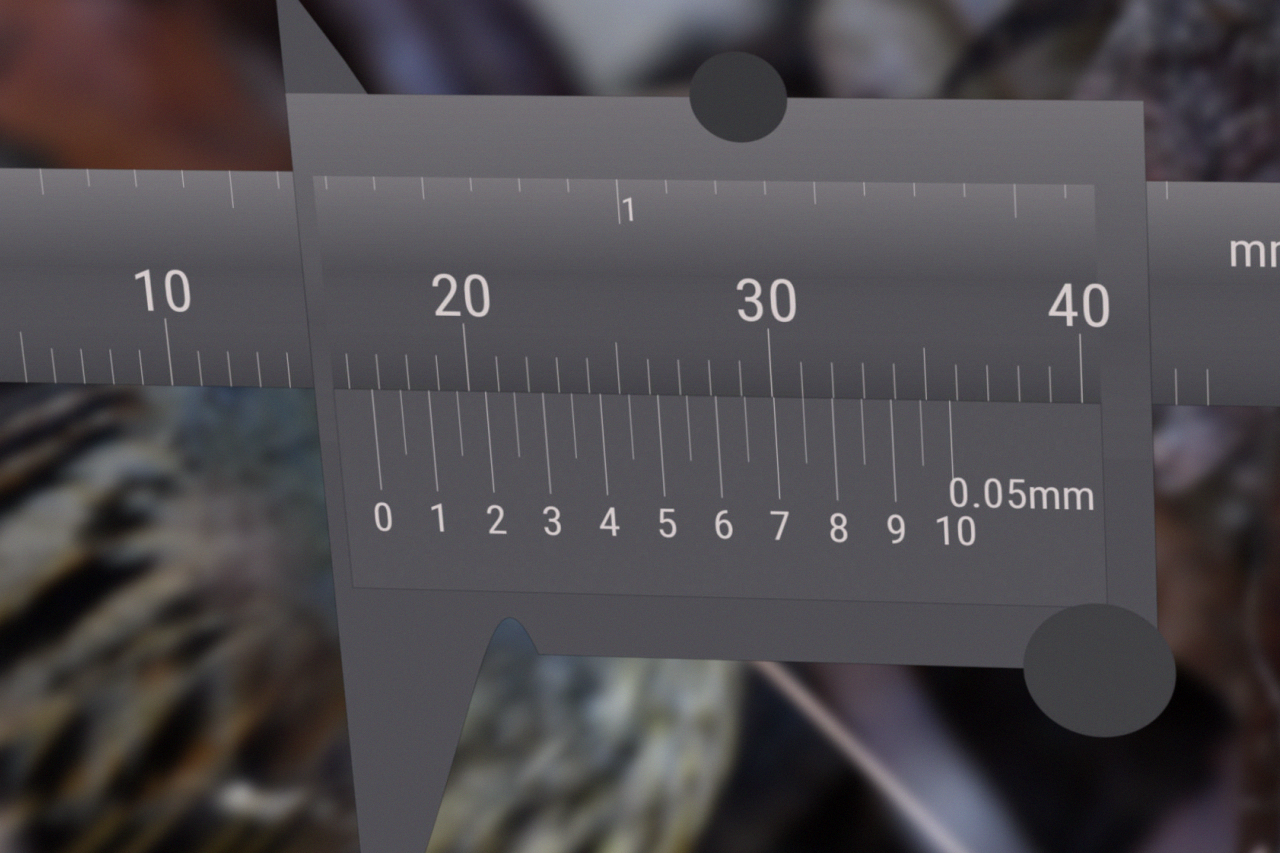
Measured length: 16.75 mm
